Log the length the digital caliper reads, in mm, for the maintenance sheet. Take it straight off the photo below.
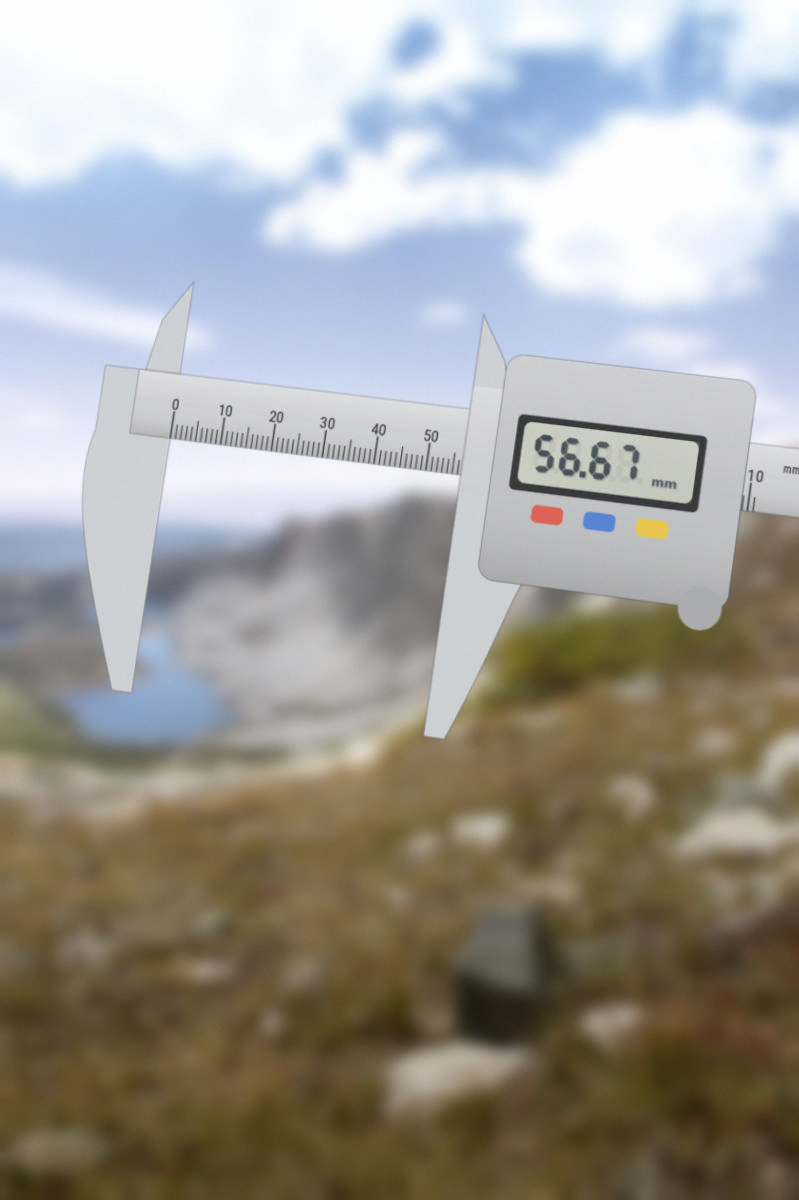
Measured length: 56.67 mm
